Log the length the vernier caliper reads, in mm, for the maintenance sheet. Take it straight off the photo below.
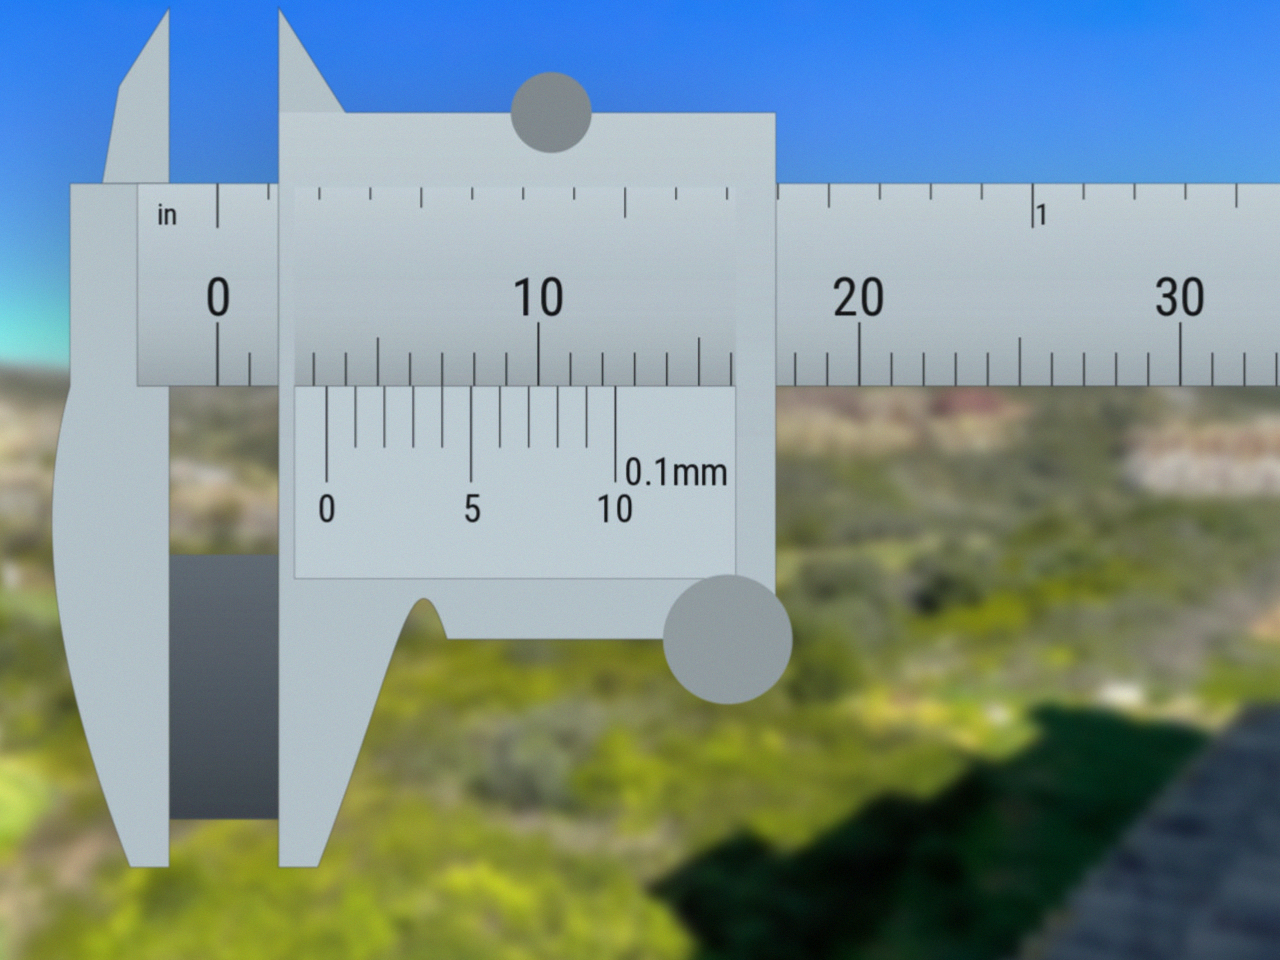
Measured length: 3.4 mm
